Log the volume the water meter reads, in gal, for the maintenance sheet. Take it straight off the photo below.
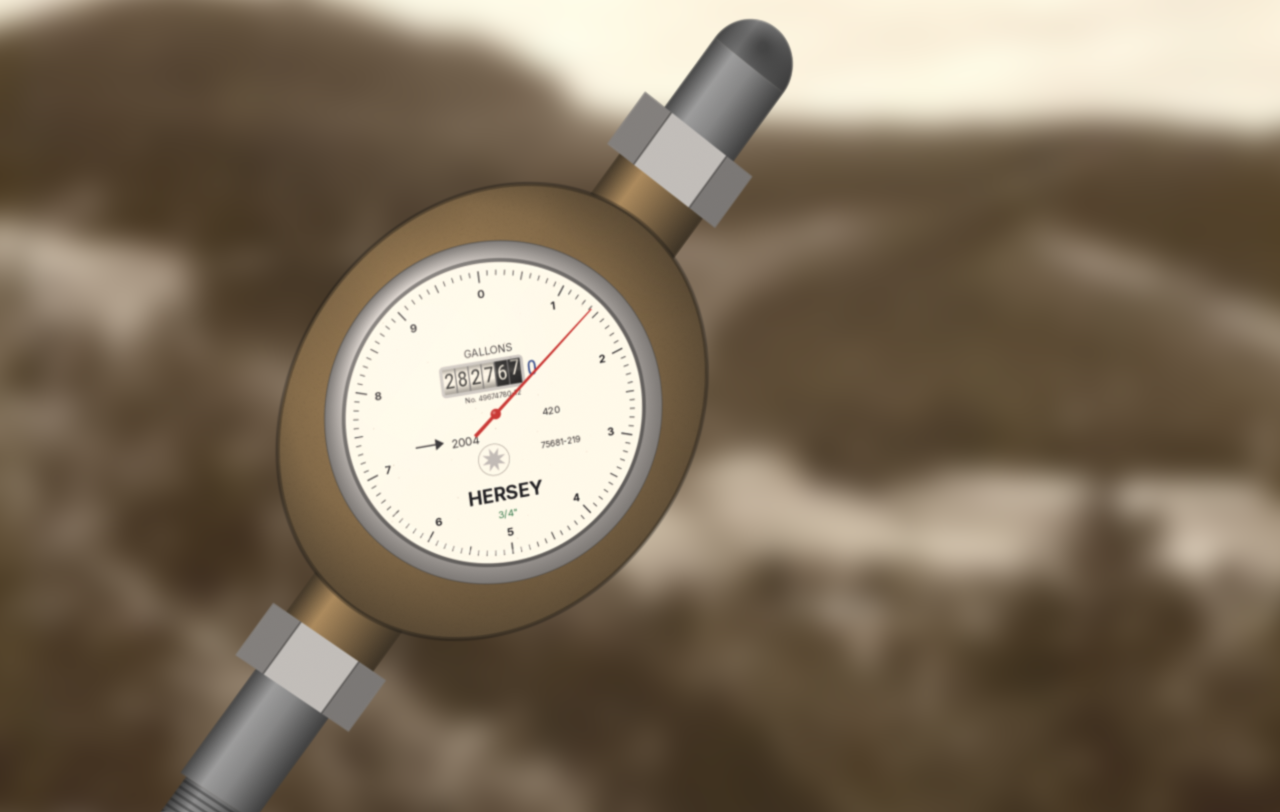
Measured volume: 2827671.4 gal
